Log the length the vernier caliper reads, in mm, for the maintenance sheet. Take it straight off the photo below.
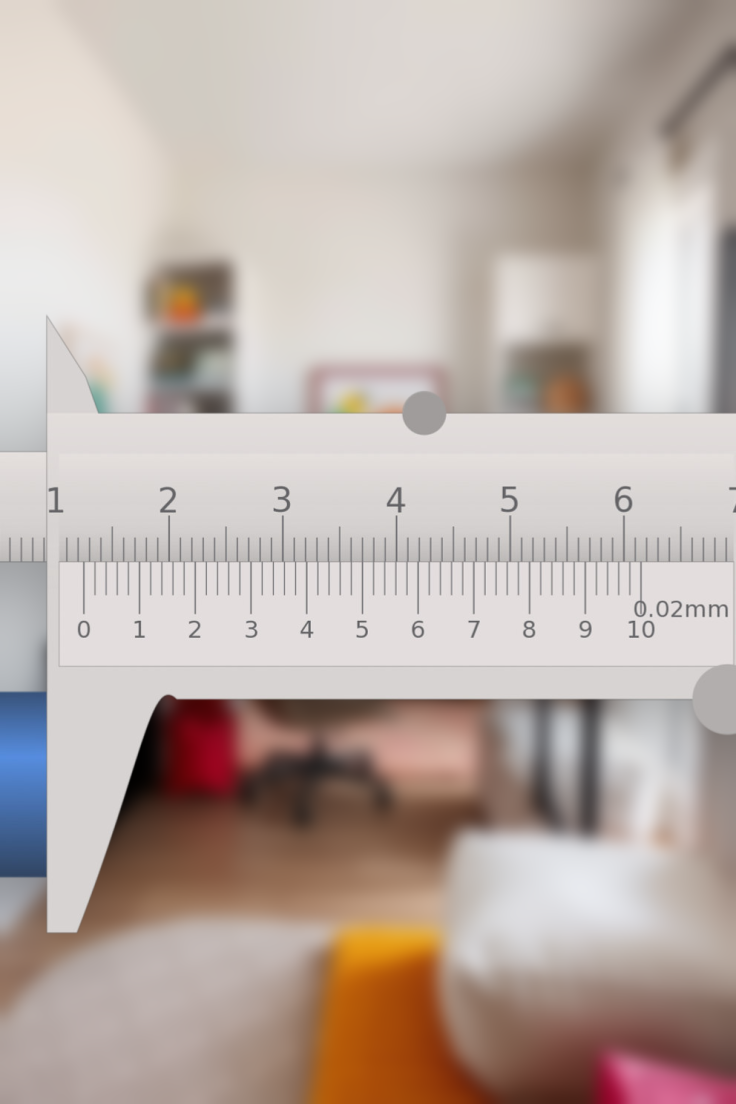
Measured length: 12.5 mm
